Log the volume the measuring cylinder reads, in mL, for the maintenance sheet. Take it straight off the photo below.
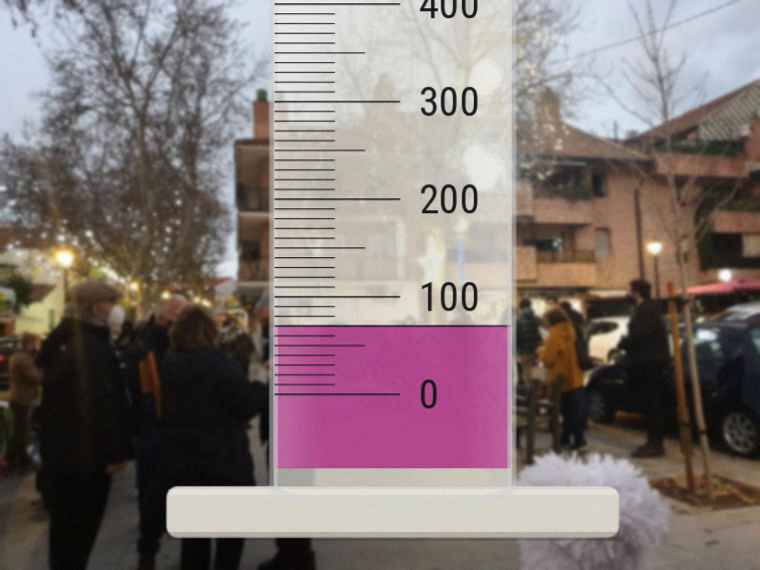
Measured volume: 70 mL
